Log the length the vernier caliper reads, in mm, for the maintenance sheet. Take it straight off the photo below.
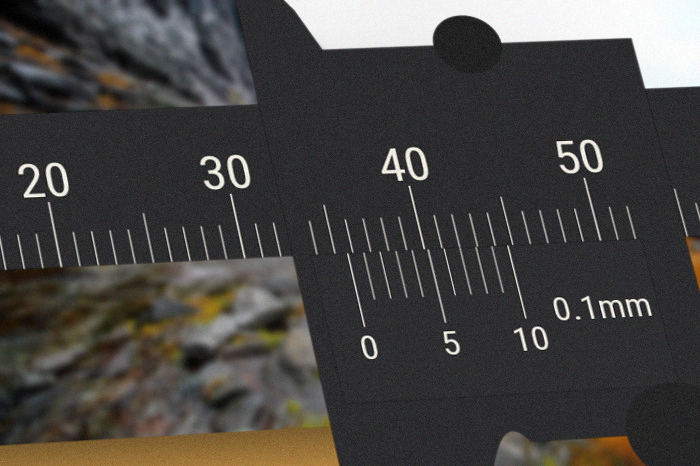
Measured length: 35.7 mm
